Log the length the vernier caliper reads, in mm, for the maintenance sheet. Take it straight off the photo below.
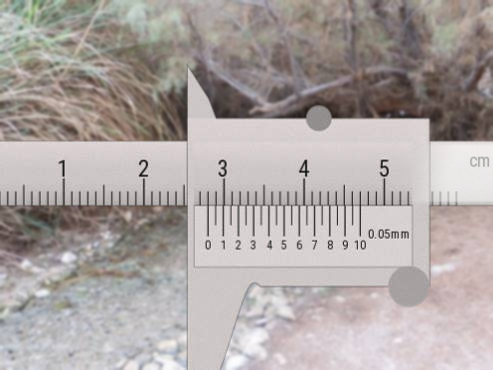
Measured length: 28.0 mm
